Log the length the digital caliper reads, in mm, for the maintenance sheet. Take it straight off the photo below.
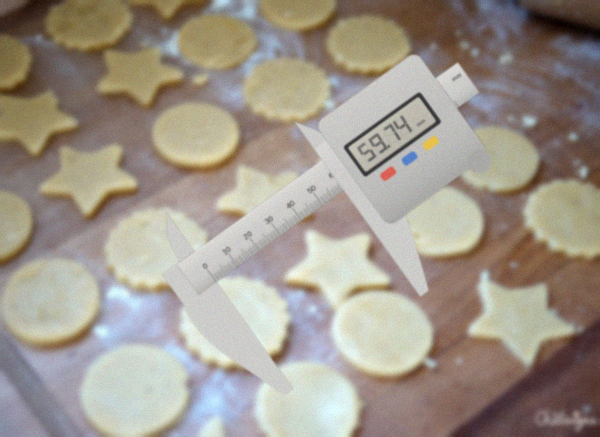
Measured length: 59.74 mm
